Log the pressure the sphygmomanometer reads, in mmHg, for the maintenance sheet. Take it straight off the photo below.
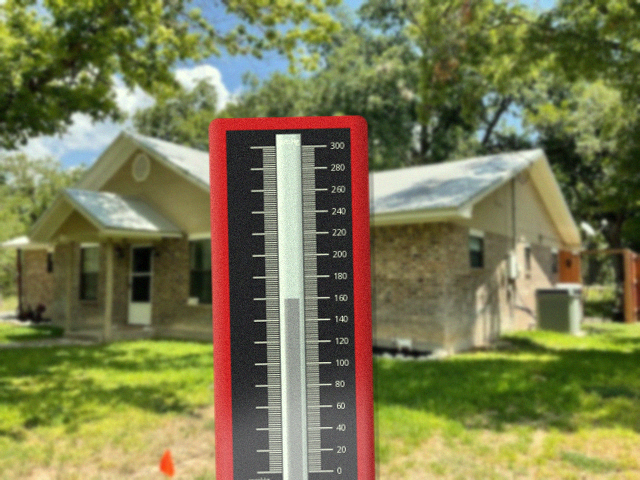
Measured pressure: 160 mmHg
